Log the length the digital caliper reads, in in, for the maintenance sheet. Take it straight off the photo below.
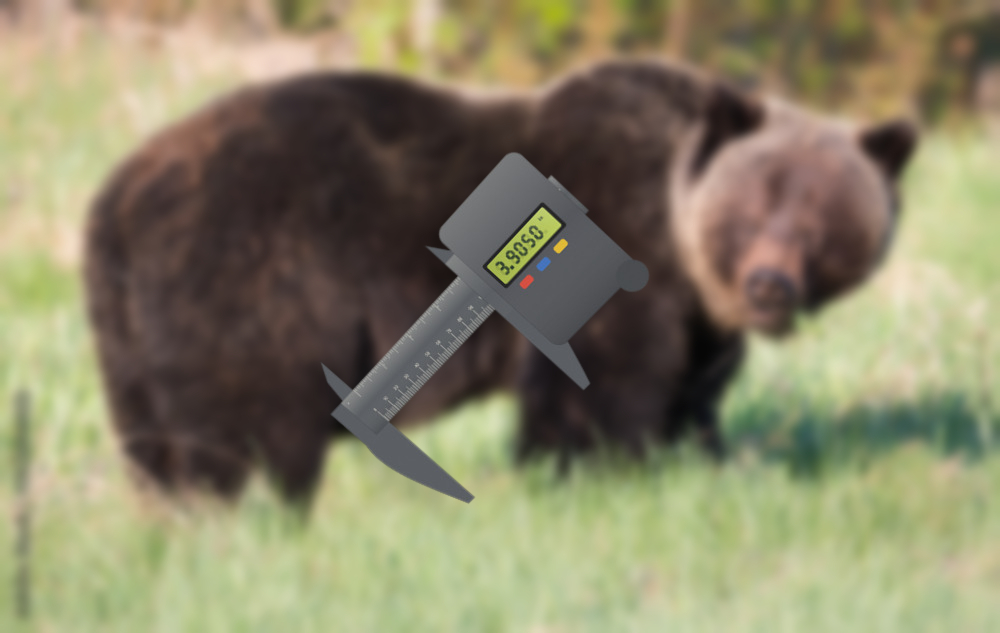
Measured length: 3.9050 in
